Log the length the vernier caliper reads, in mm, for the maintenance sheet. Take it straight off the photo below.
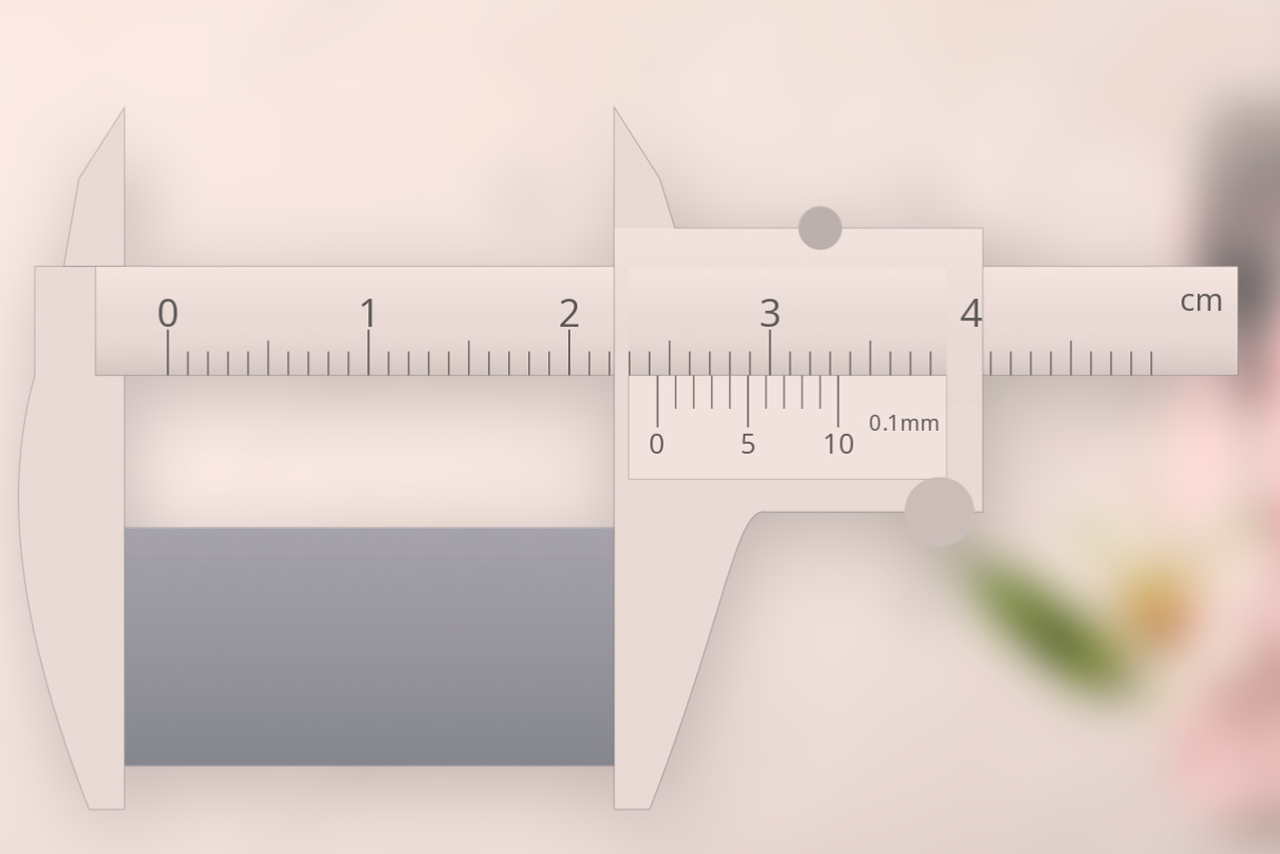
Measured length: 24.4 mm
